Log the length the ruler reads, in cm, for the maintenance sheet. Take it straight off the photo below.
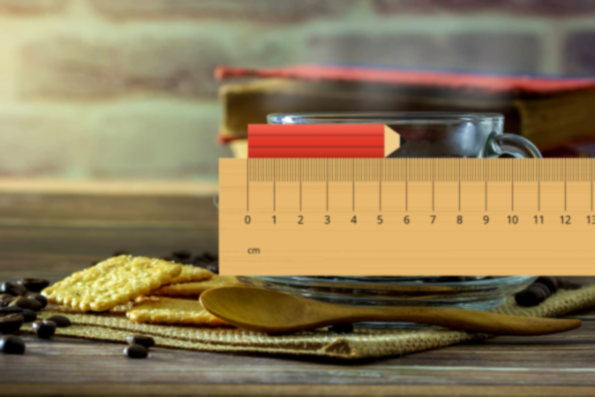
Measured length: 6 cm
